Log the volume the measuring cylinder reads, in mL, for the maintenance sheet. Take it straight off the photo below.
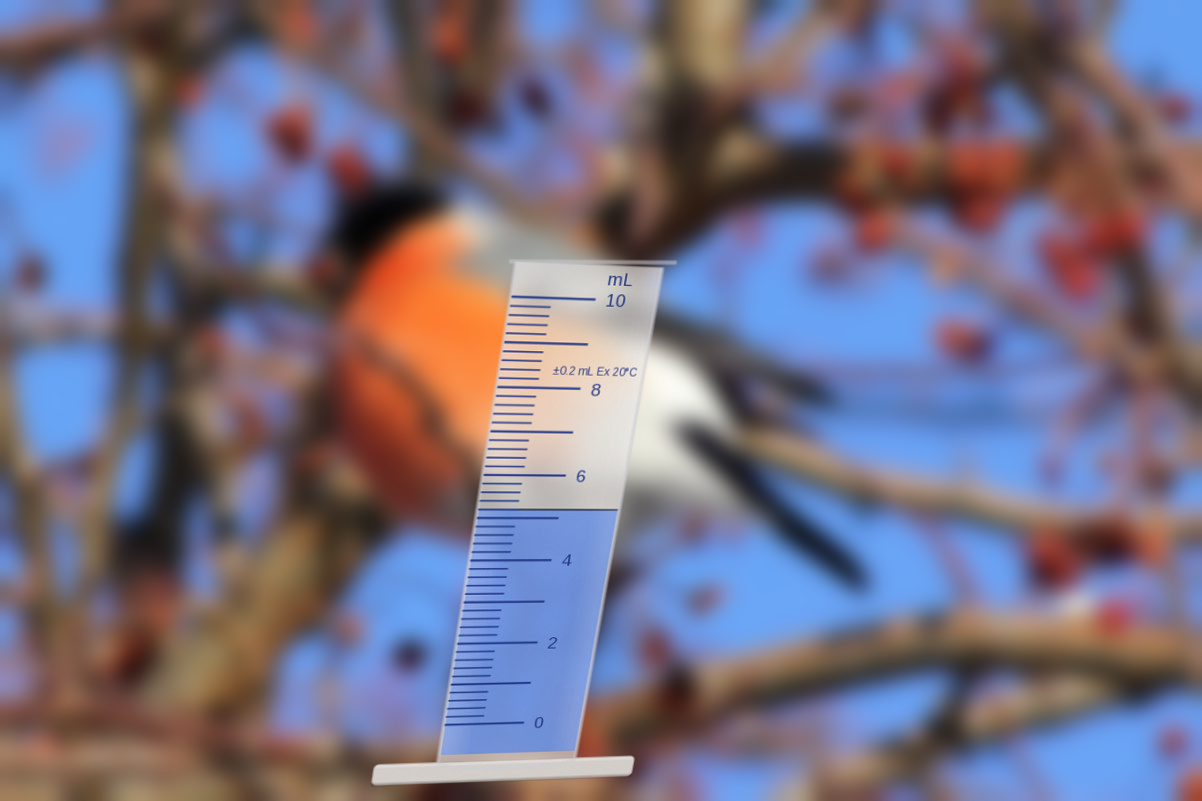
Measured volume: 5.2 mL
